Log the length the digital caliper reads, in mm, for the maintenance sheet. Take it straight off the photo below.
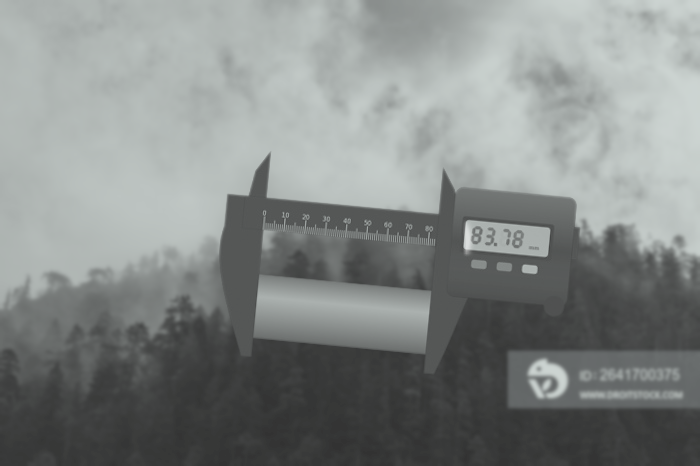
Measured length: 83.78 mm
